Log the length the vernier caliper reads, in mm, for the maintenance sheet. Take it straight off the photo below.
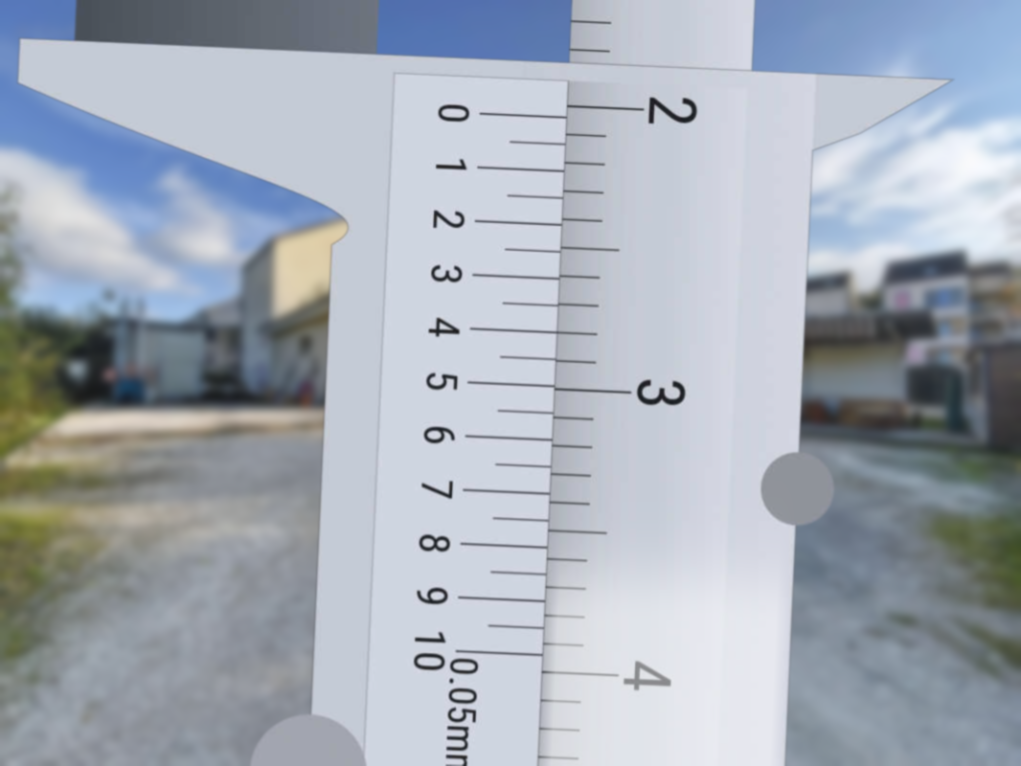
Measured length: 20.40 mm
